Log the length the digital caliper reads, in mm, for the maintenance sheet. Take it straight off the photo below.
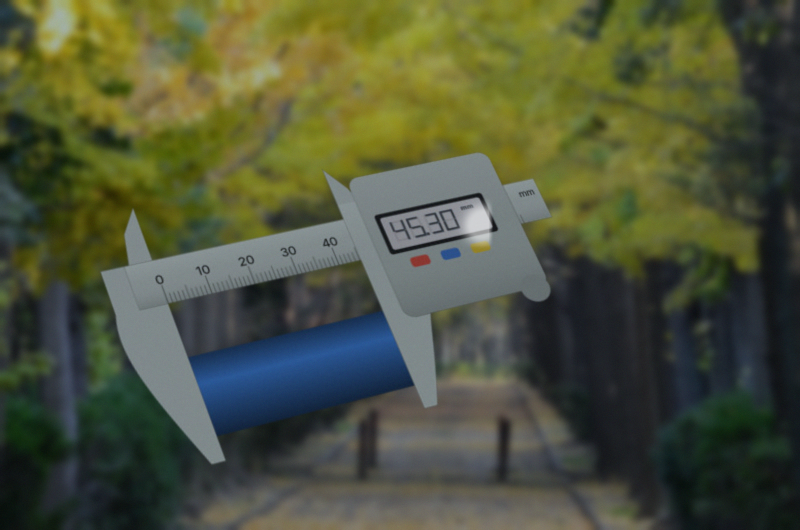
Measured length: 45.30 mm
